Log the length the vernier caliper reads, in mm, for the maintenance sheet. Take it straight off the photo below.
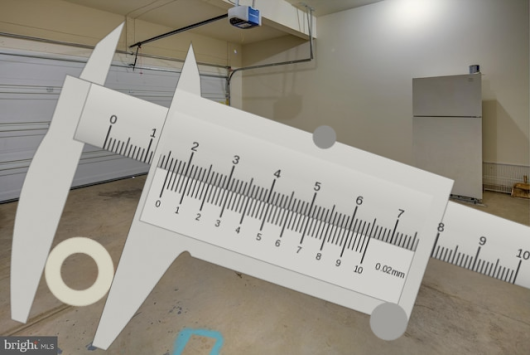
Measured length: 16.0 mm
